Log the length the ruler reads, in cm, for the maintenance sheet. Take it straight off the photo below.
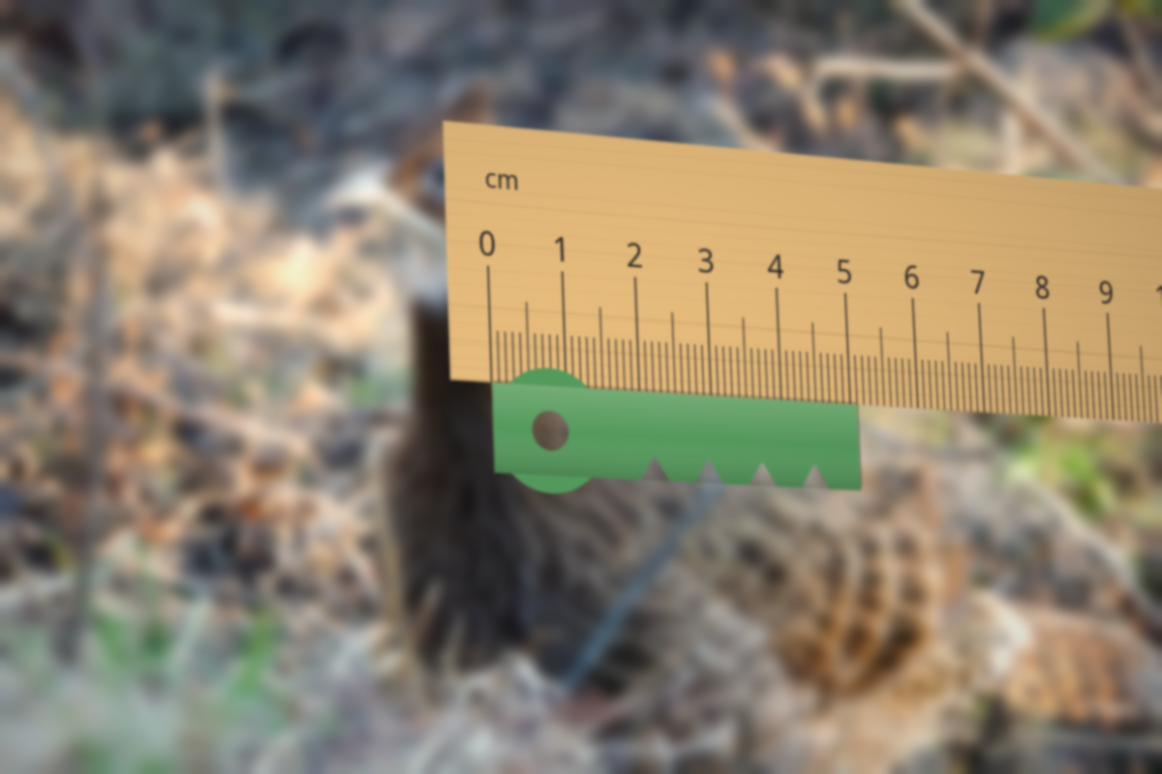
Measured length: 5.1 cm
